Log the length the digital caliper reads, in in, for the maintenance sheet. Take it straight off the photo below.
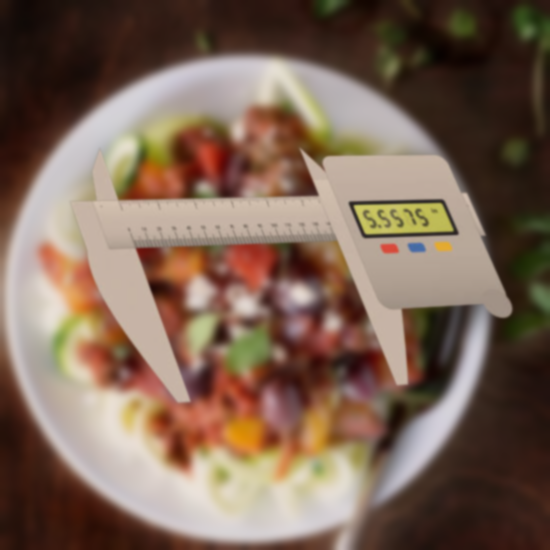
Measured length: 5.5575 in
